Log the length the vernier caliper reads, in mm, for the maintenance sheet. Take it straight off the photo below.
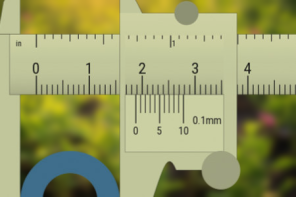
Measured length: 18.8 mm
